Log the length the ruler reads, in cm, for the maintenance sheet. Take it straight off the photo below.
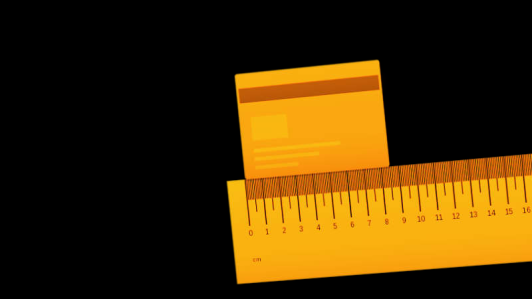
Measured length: 8.5 cm
